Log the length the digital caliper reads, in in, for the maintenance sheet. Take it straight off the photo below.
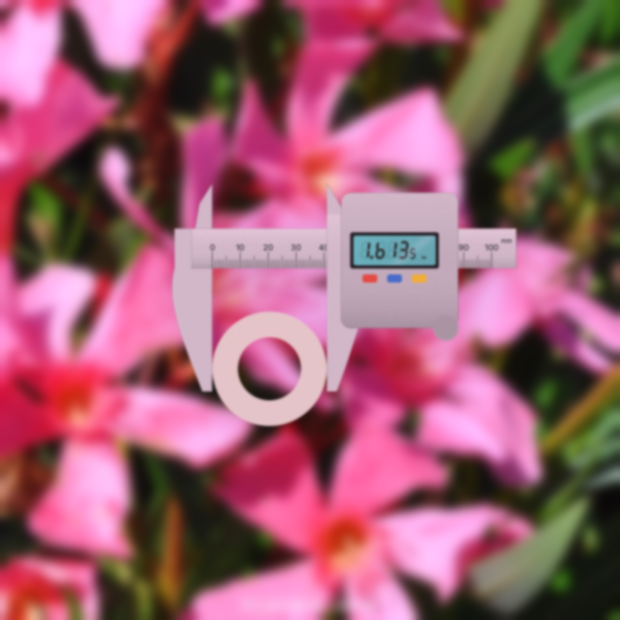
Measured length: 1.6135 in
